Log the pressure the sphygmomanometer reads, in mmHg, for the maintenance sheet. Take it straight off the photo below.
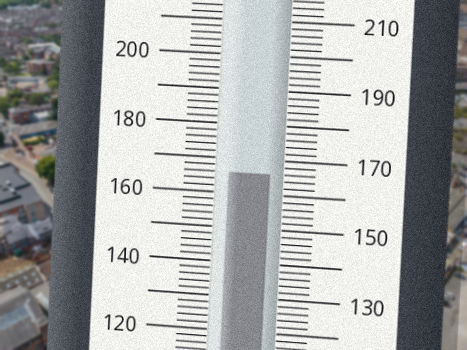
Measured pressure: 166 mmHg
